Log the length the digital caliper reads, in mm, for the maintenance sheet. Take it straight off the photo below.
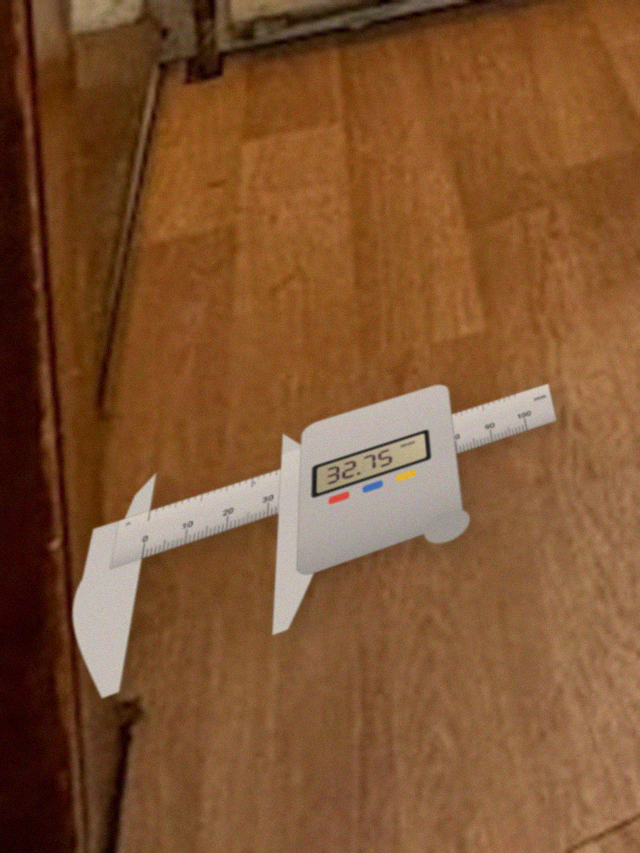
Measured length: 32.75 mm
